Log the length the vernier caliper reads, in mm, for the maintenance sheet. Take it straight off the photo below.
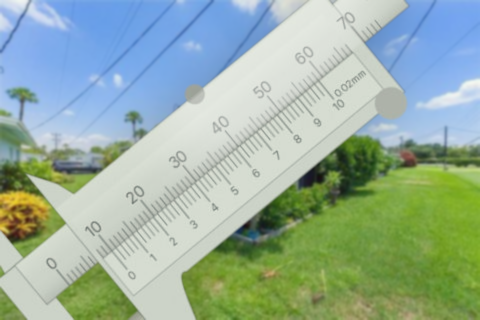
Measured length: 10.0 mm
